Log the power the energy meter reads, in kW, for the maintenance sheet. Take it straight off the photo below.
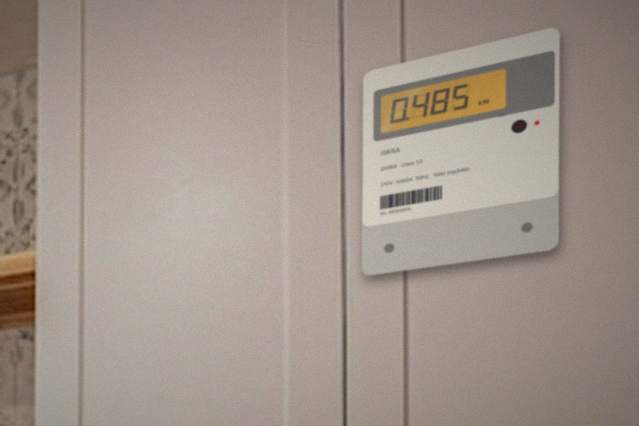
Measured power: 0.485 kW
